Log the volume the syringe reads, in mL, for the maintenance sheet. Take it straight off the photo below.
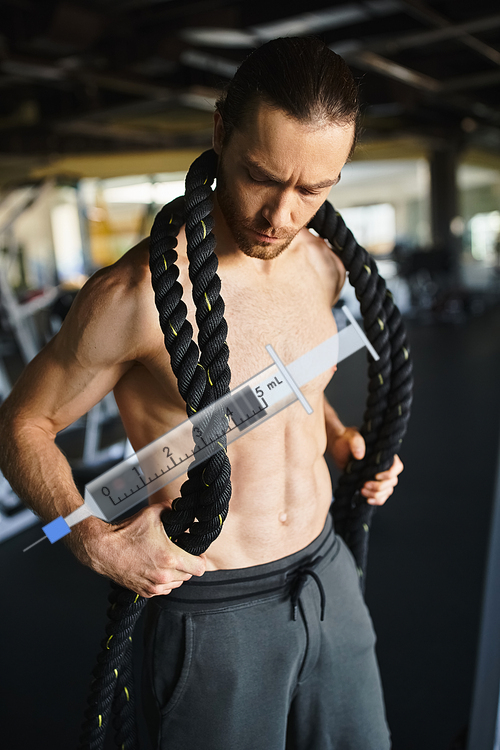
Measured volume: 4 mL
